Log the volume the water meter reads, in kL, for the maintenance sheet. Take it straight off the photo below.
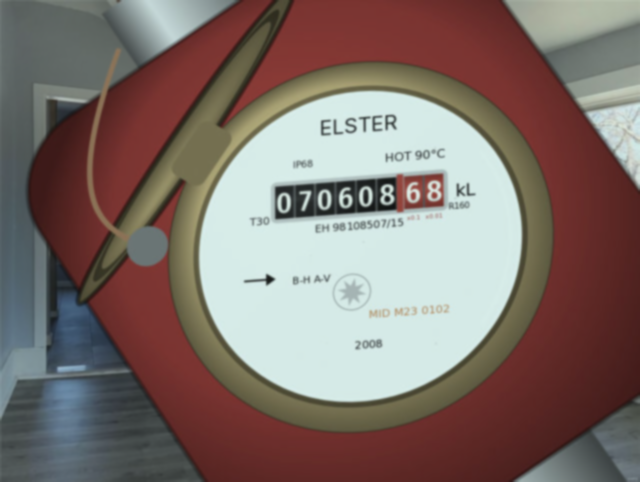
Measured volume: 70608.68 kL
